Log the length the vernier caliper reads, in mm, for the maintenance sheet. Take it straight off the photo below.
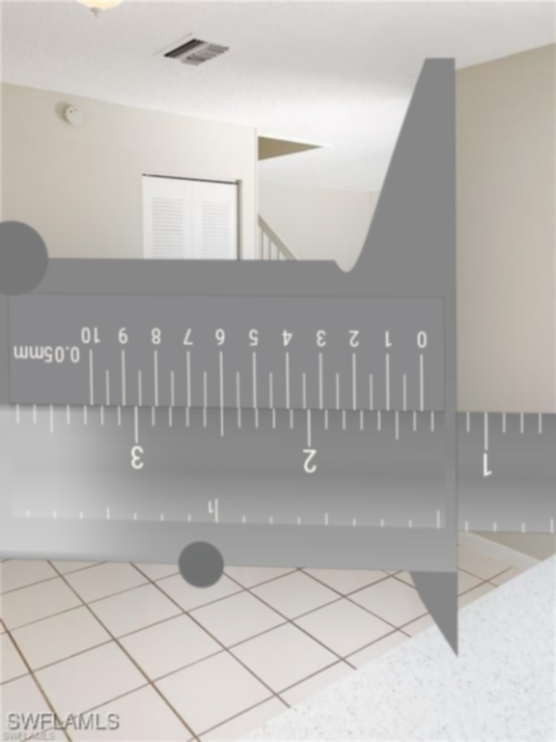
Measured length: 13.6 mm
